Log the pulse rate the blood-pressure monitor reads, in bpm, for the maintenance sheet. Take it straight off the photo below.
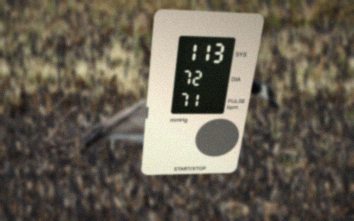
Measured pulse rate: 71 bpm
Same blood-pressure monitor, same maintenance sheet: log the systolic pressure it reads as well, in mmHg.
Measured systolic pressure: 113 mmHg
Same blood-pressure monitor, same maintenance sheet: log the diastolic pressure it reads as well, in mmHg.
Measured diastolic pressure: 72 mmHg
